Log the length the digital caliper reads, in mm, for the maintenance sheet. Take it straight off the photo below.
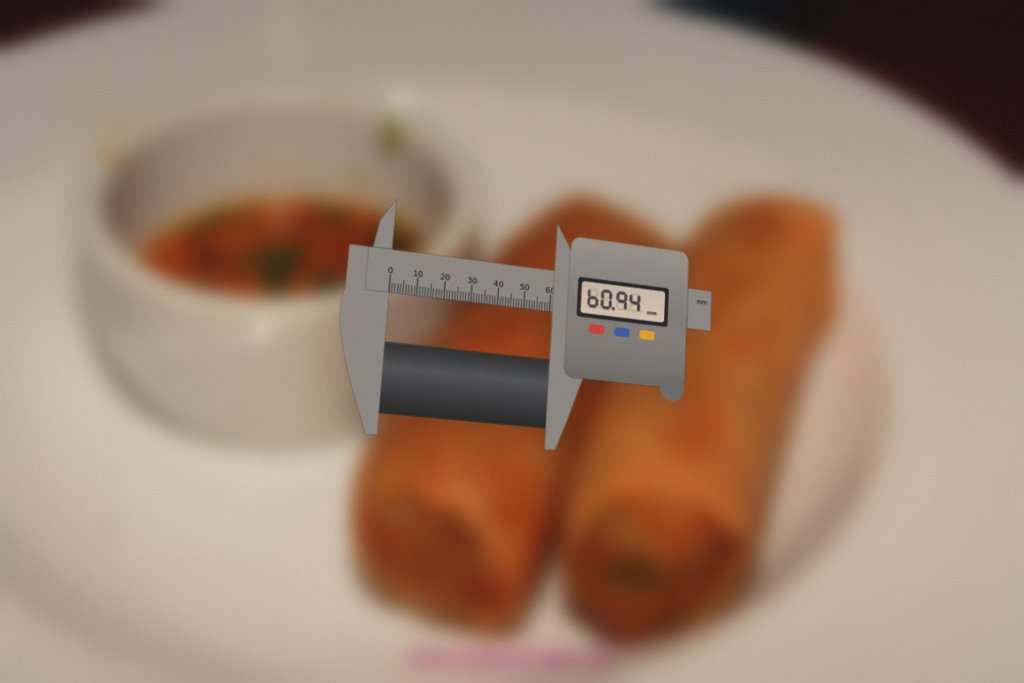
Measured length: 60.94 mm
